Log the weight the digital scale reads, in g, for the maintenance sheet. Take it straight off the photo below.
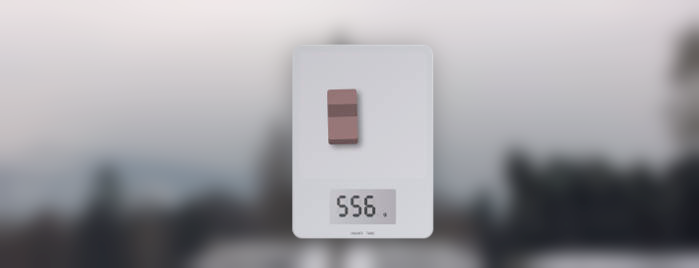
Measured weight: 556 g
